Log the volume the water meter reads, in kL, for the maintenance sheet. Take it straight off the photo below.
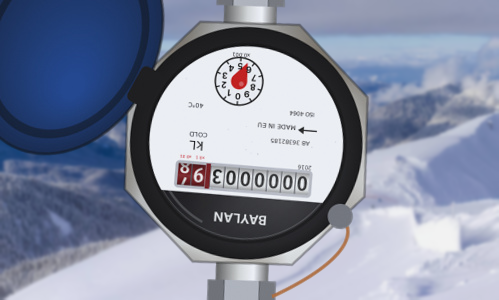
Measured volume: 3.975 kL
